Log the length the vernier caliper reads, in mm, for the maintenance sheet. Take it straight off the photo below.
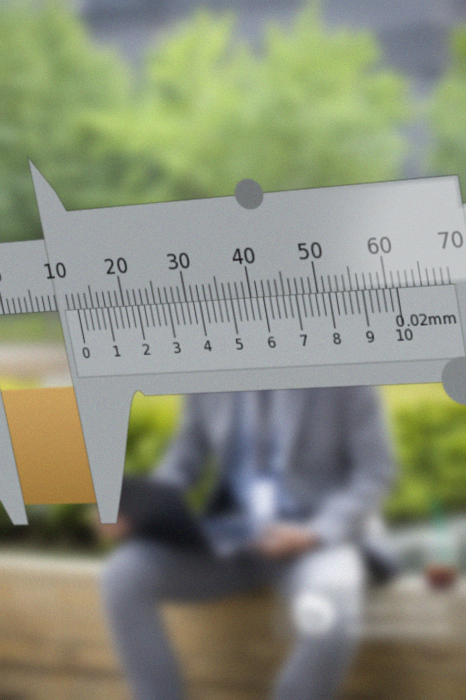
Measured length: 12.5 mm
